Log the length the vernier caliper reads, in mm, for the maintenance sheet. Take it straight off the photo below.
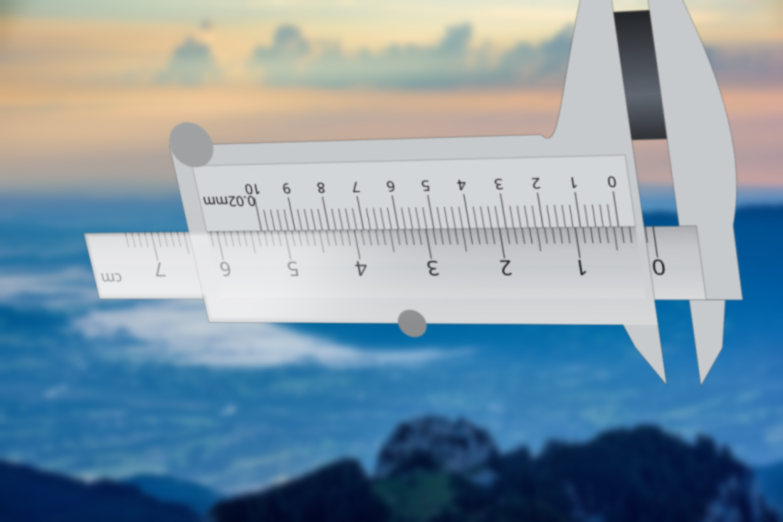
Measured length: 4.4 mm
